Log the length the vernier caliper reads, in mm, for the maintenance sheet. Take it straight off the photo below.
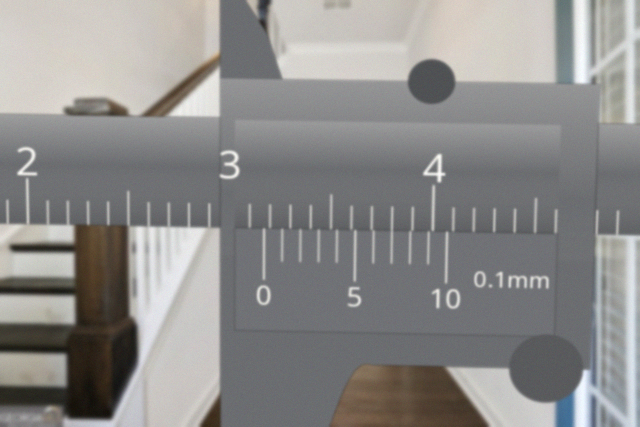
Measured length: 31.7 mm
